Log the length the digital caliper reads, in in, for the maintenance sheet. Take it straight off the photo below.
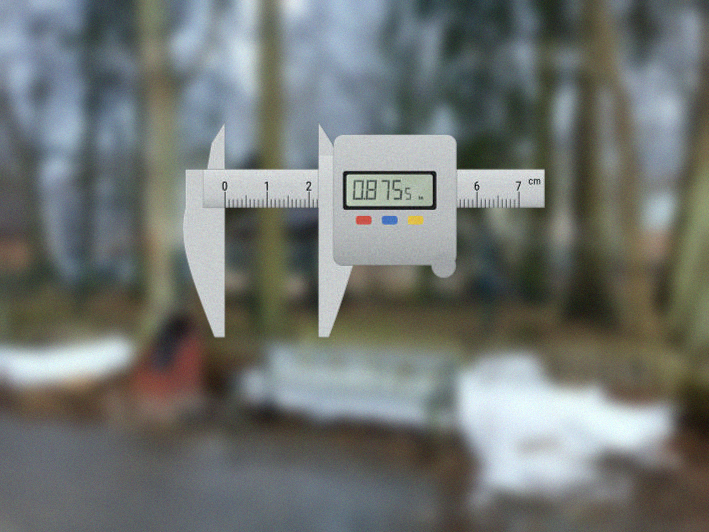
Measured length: 0.8755 in
